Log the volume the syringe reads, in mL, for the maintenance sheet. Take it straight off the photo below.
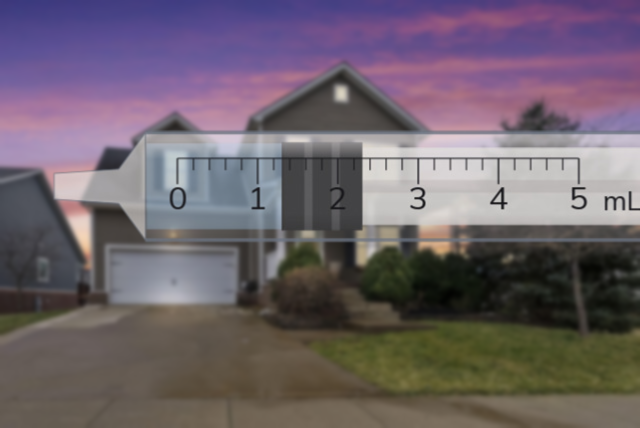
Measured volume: 1.3 mL
